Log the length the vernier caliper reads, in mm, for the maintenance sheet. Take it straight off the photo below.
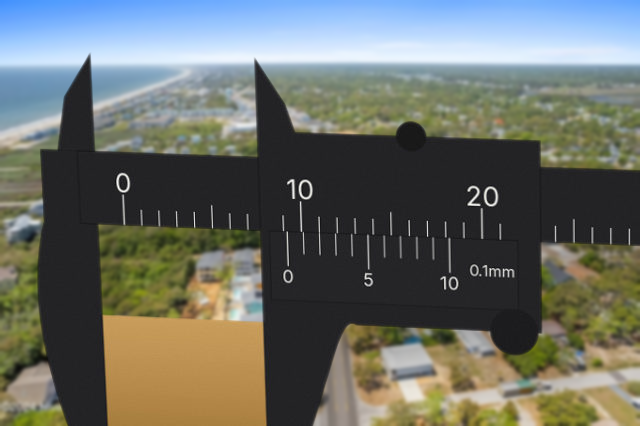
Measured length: 9.2 mm
